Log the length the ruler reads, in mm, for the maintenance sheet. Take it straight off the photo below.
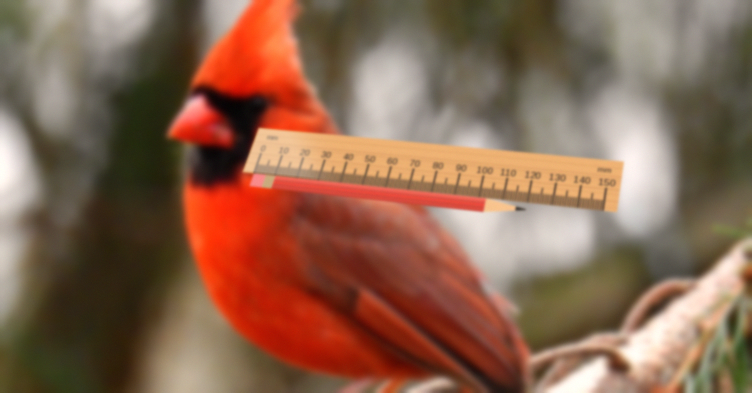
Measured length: 120 mm
